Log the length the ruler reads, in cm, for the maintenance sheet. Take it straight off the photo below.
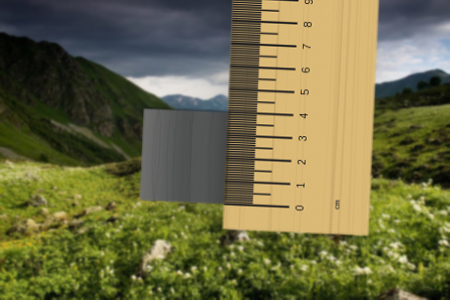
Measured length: 4 cm
